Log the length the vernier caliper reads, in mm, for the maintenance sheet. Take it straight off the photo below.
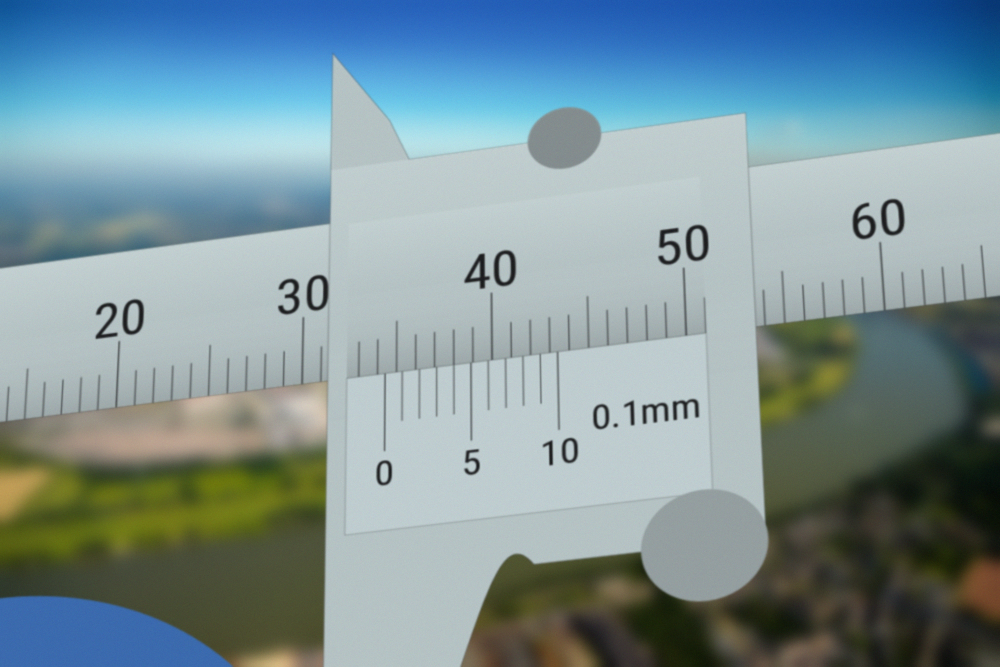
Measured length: 34.4 mm
